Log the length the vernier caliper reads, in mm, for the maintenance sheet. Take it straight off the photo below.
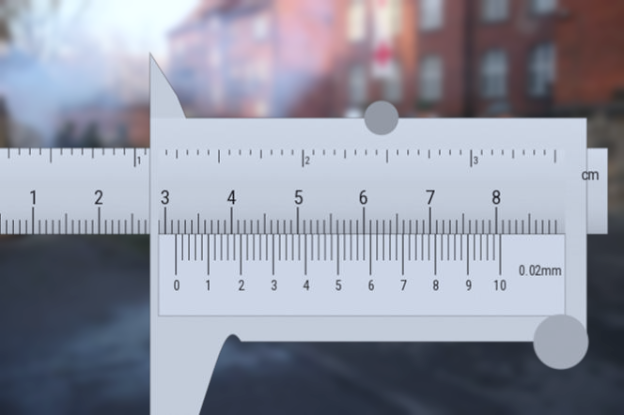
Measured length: 31.6 mm
